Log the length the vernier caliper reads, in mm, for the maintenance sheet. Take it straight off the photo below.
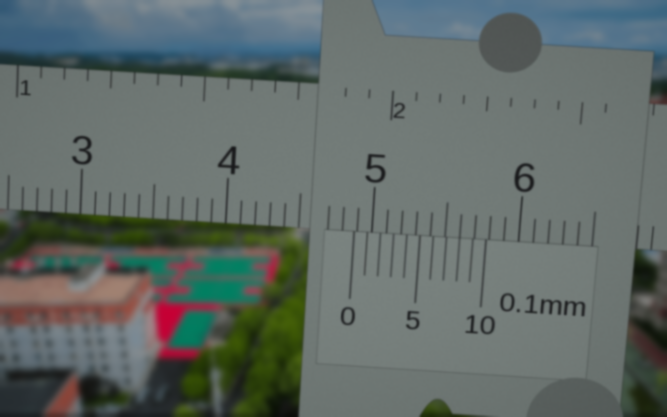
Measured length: 48.8 mm
